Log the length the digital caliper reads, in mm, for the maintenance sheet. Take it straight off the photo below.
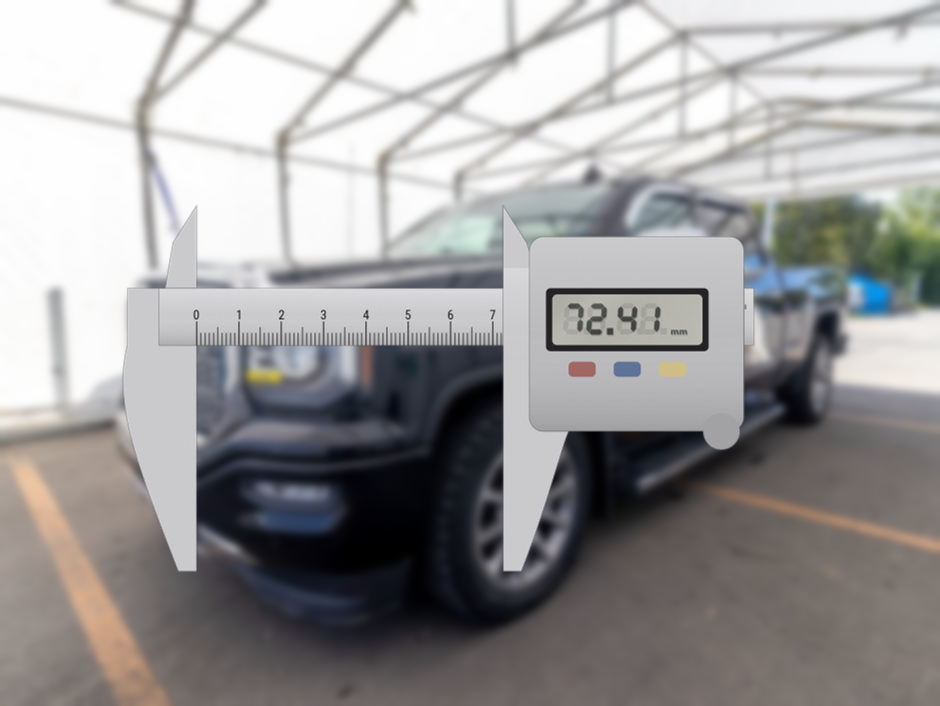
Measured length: 72.41 mm
